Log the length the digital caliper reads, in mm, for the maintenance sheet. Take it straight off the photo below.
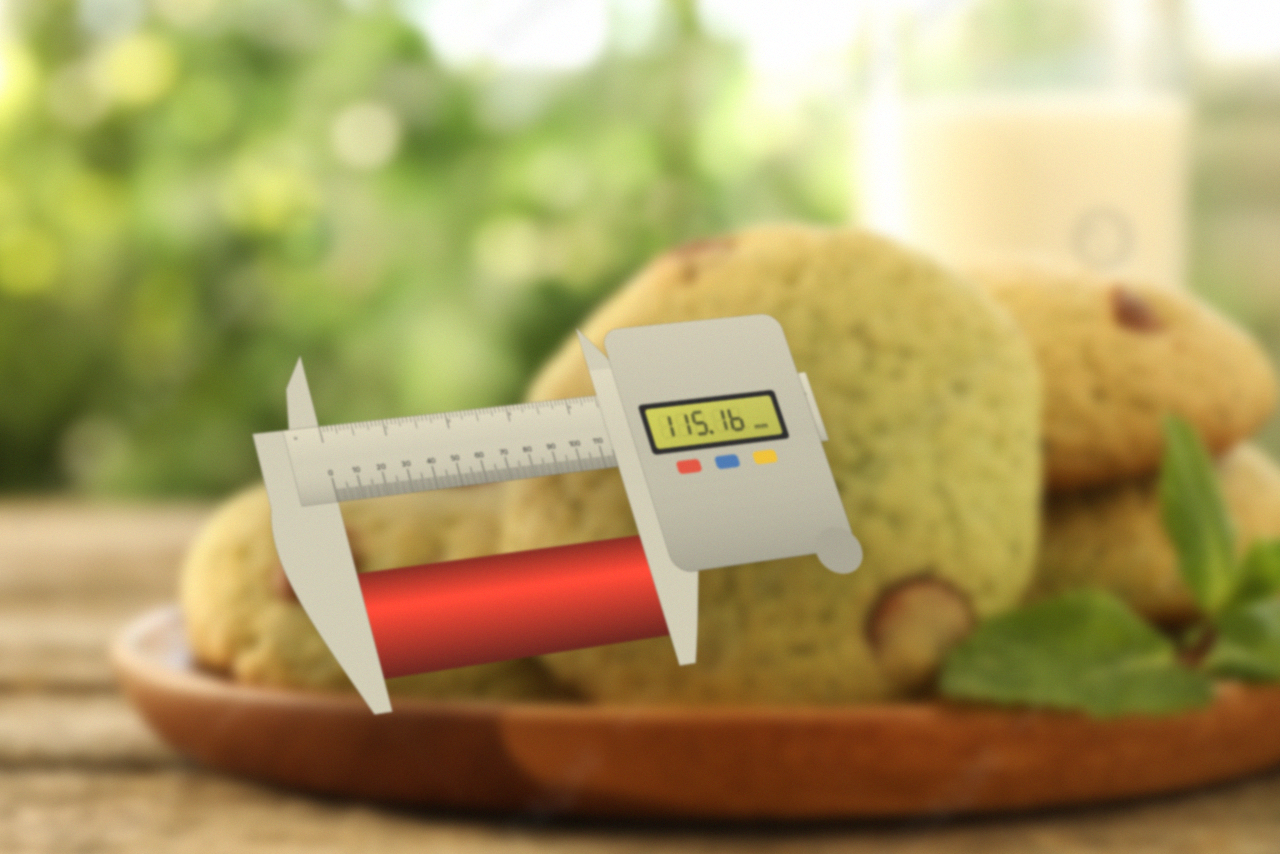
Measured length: 115.16 mm
